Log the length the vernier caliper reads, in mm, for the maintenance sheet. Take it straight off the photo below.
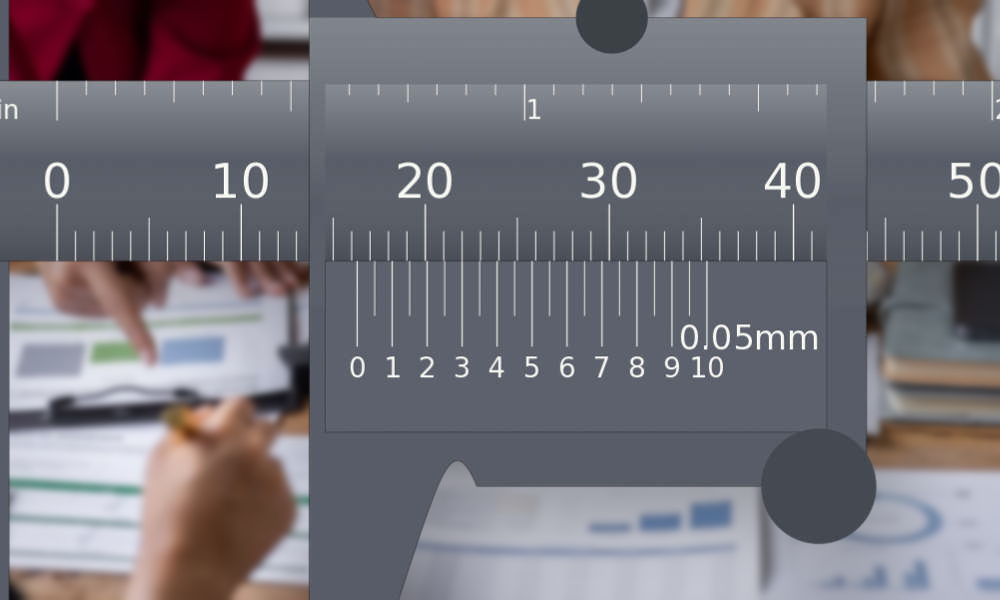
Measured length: 16.3 mm
